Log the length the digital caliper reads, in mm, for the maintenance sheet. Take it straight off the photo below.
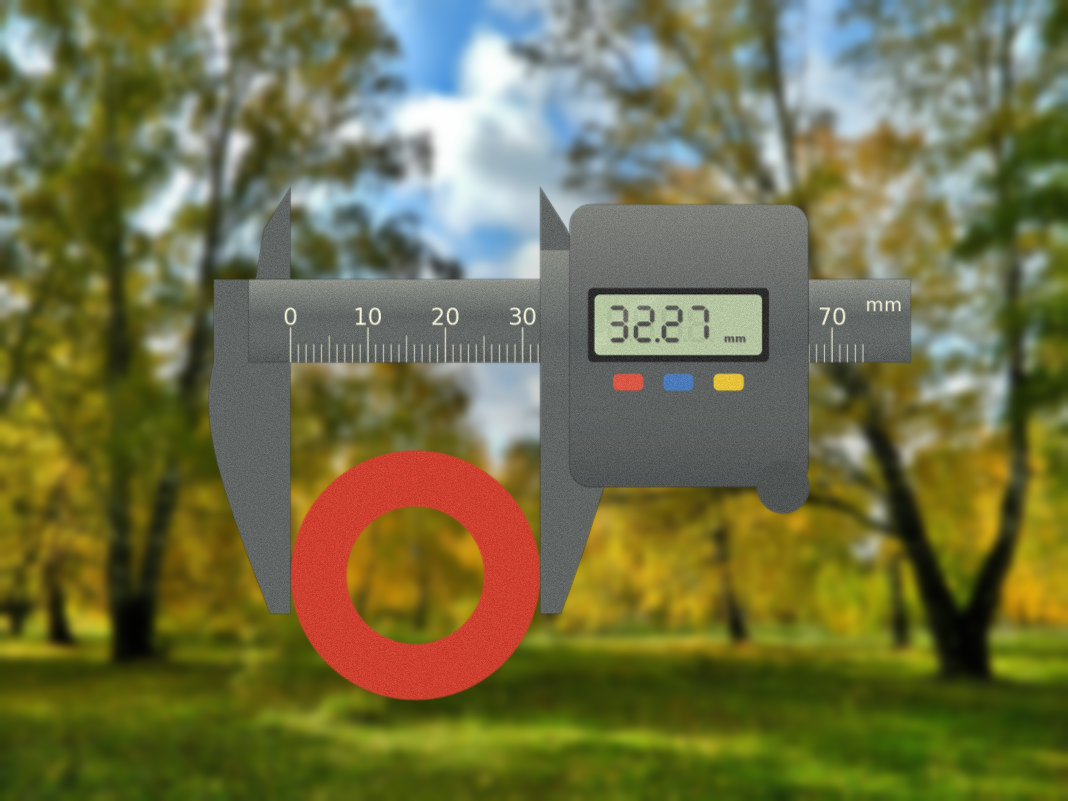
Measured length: 32.27 mm
